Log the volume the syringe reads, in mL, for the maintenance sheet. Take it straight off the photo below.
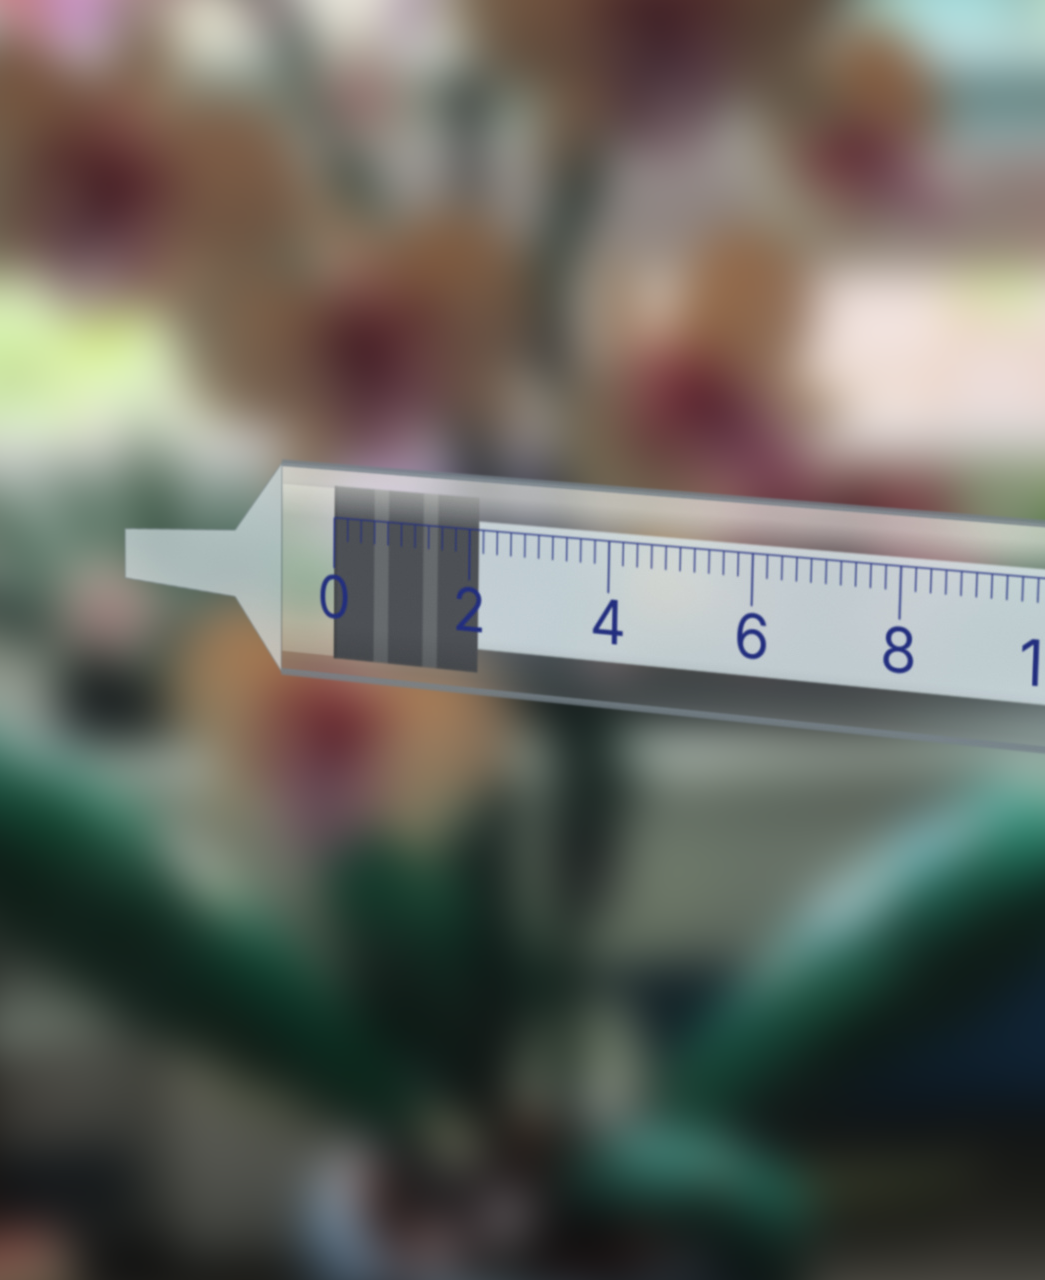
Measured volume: 0 mL
